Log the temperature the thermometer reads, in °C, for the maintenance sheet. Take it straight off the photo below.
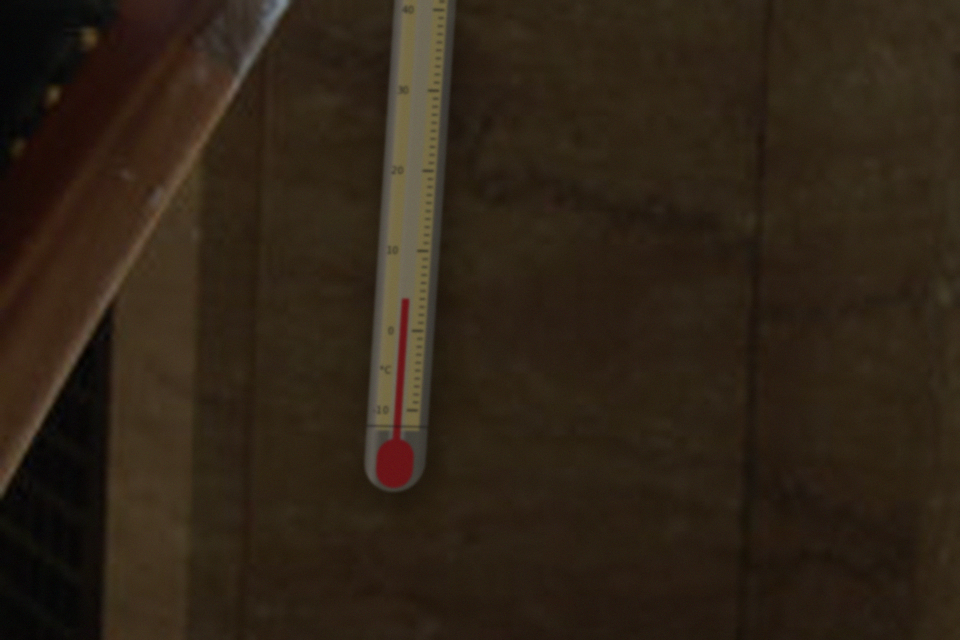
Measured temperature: 4 °C
